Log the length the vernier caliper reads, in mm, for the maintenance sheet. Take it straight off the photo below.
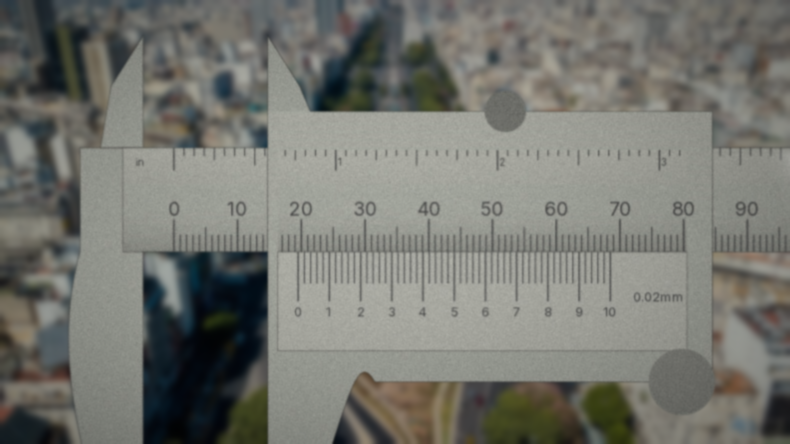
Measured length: 19.5 mm
